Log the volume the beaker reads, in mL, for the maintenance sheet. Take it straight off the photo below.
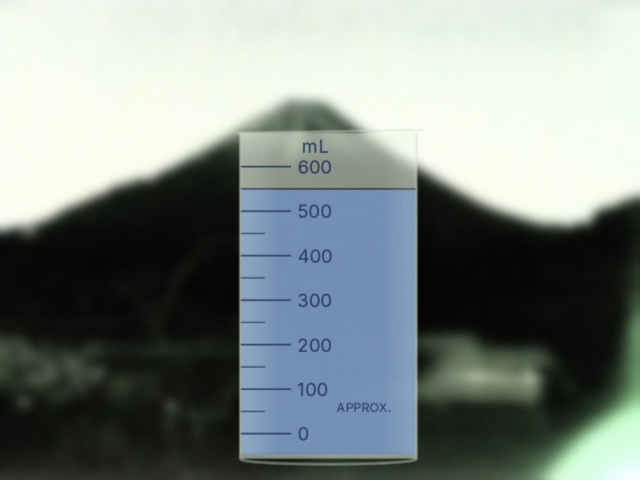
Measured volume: 550 mL
